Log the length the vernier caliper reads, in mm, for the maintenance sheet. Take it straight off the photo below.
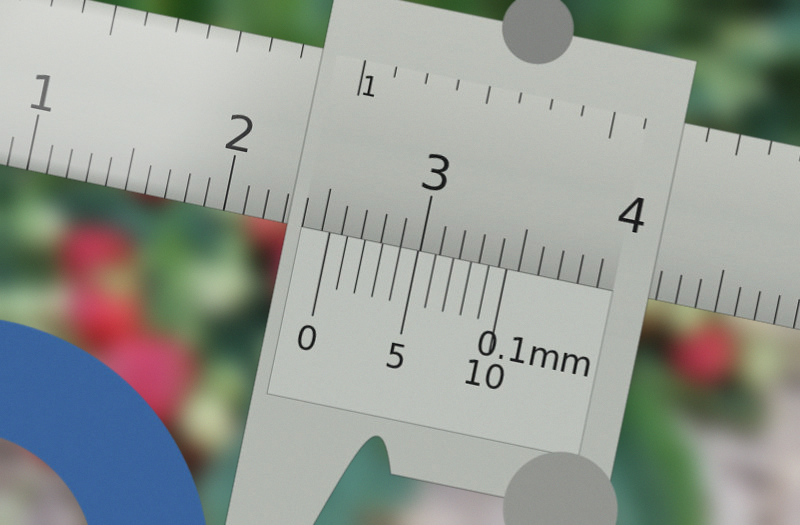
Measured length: 25.4 mm
